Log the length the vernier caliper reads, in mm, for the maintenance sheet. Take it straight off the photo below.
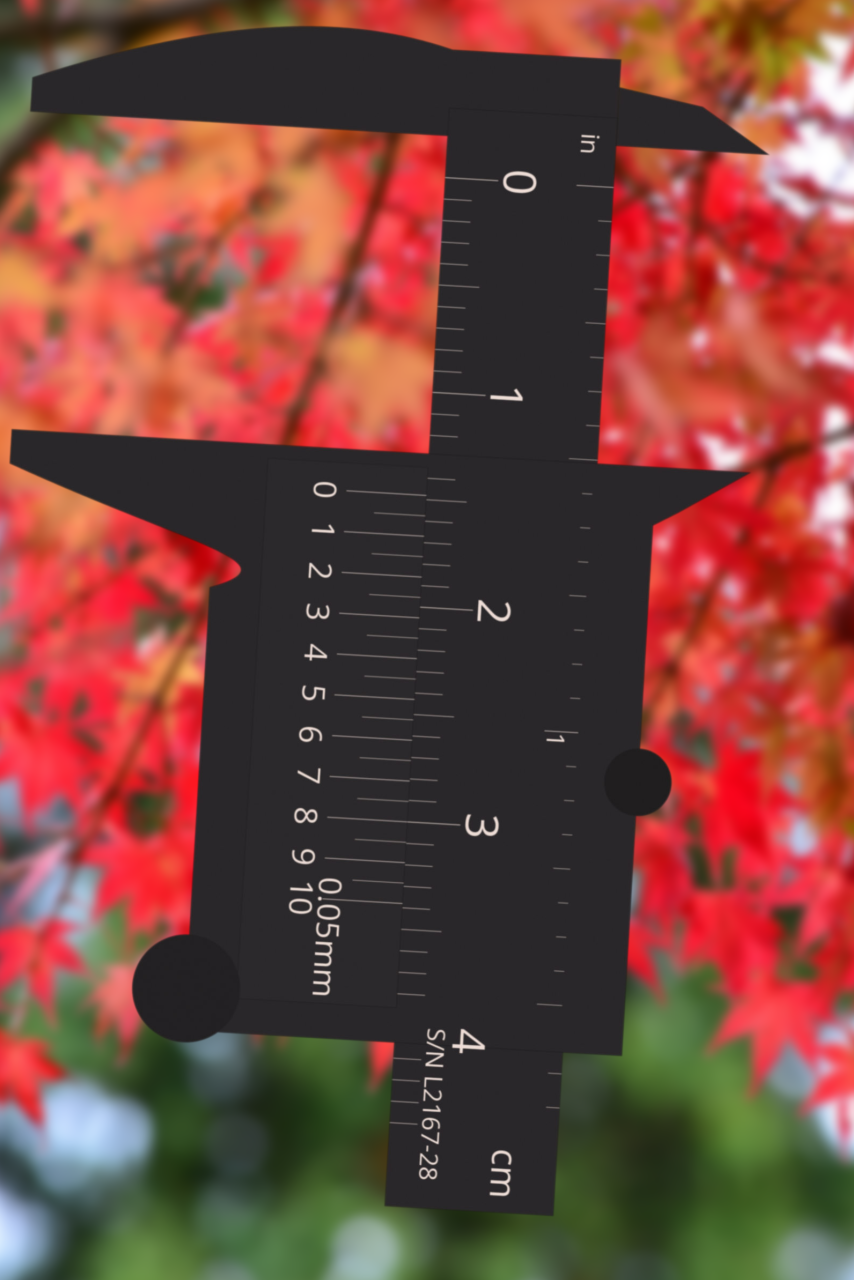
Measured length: 14.8 mm
